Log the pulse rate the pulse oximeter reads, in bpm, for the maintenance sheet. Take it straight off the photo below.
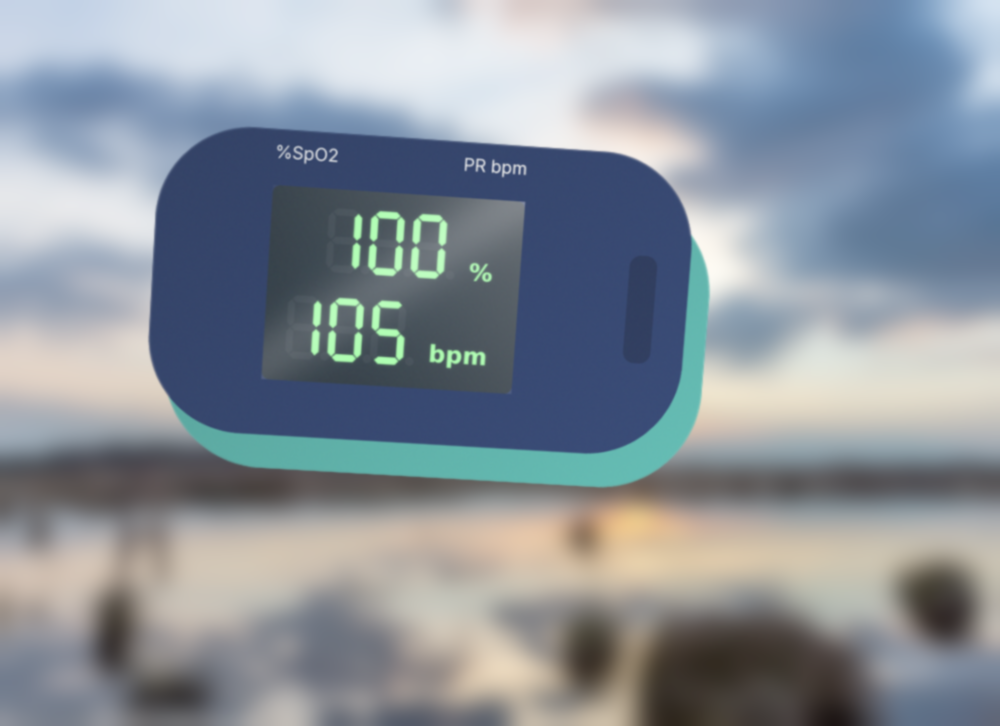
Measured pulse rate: 105 bpm
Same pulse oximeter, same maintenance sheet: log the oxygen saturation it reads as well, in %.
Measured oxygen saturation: 100 %
